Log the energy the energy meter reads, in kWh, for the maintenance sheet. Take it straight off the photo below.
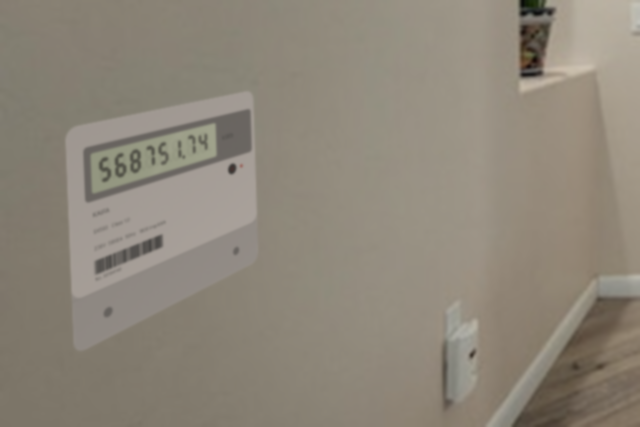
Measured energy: 568751.74 kWh
